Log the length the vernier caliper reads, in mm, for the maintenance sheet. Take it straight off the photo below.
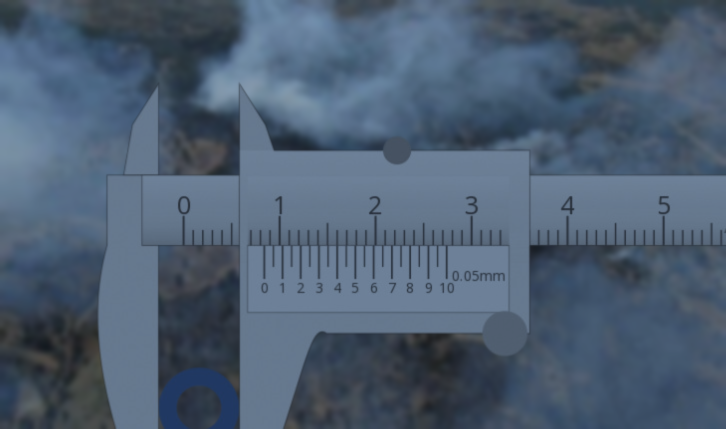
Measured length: 8.4 mm
